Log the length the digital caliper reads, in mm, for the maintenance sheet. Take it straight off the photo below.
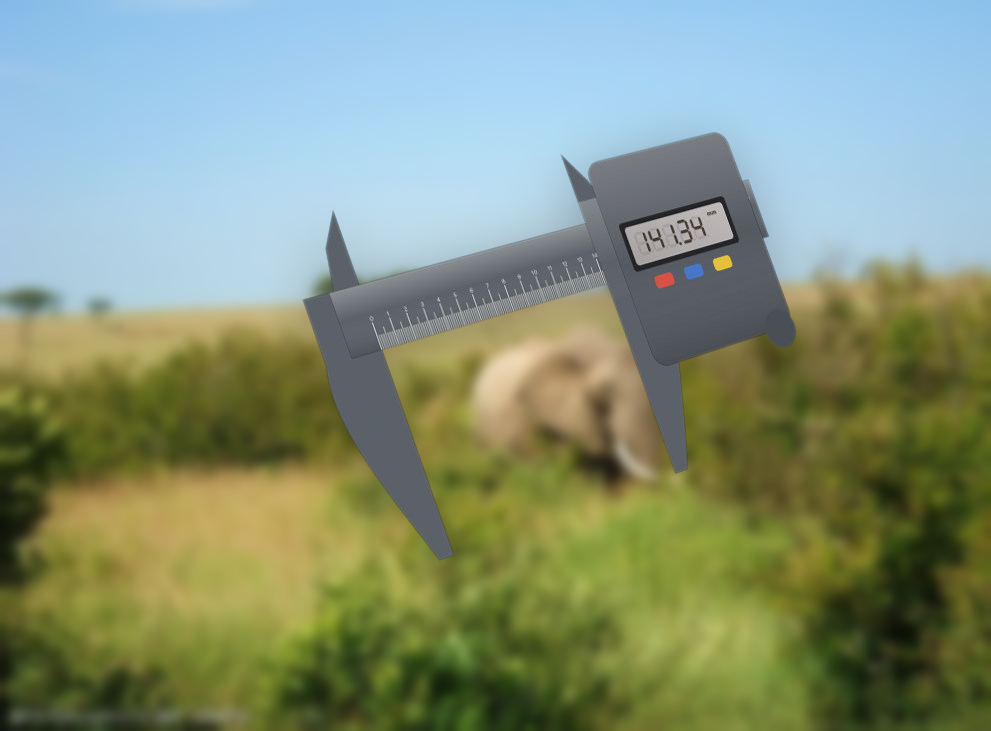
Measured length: 141.34 mm
